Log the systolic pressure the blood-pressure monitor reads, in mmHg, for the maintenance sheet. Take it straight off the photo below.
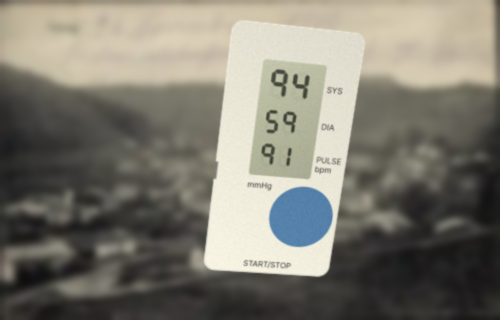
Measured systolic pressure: 94 mmHg
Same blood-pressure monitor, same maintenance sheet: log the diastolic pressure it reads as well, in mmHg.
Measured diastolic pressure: 59 mmHg
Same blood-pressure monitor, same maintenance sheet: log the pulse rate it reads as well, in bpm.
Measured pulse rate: 91 bpm
